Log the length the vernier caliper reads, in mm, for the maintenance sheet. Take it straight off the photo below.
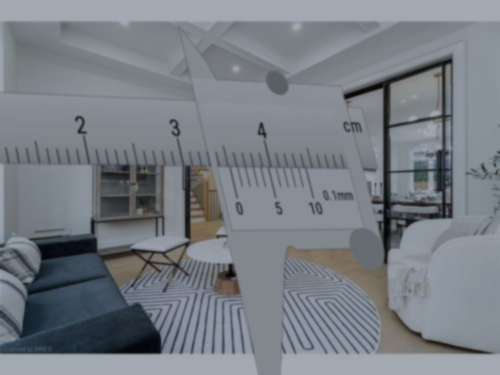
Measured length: 35.2 mm
